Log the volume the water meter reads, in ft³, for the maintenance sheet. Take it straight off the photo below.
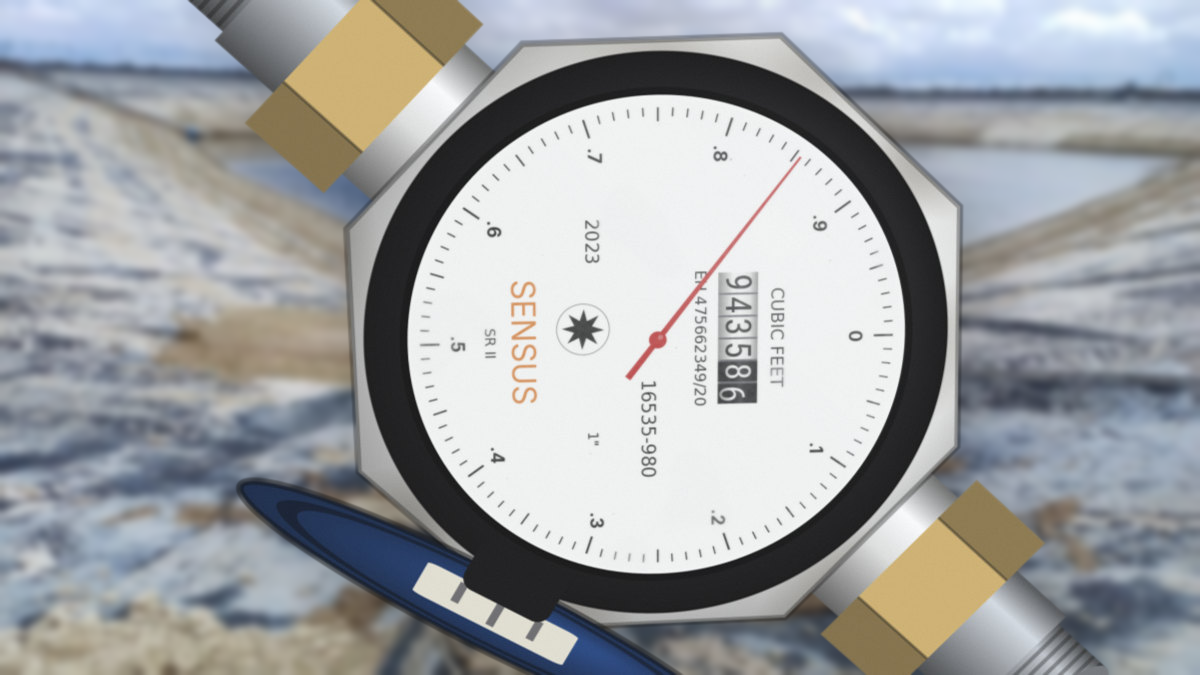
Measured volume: 943585.85 ft³
